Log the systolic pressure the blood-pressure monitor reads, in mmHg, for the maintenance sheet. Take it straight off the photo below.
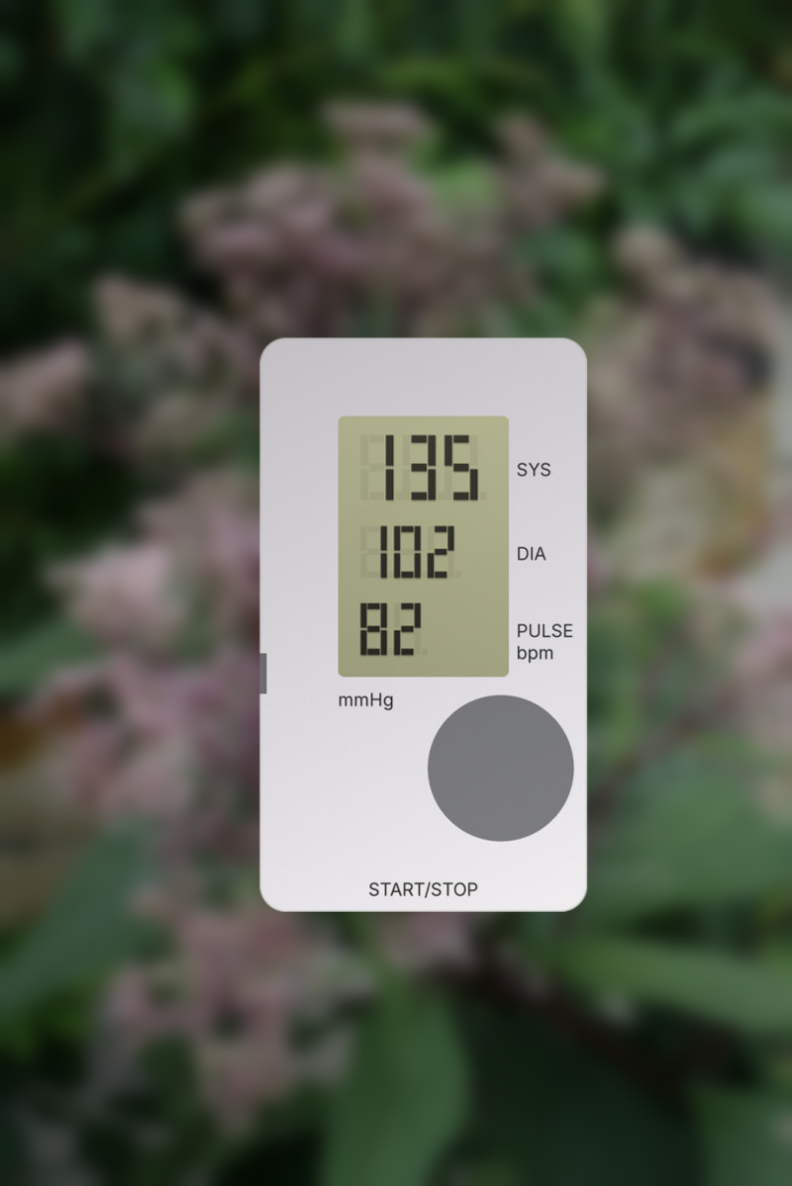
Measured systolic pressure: 135 mmHg
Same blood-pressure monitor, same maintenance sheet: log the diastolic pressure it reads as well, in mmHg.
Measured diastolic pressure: 102 mmHg
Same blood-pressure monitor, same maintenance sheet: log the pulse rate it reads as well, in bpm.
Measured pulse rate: 82 bpm
